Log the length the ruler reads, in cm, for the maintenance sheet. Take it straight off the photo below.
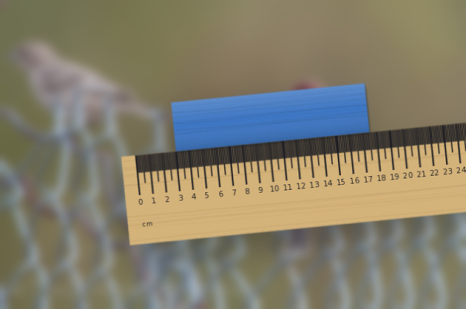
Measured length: 14.5 cm
